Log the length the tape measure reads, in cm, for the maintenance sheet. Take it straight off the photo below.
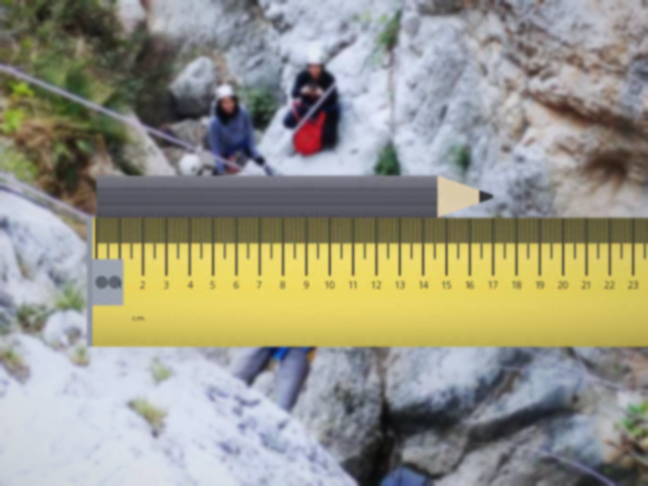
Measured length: 17 cm
